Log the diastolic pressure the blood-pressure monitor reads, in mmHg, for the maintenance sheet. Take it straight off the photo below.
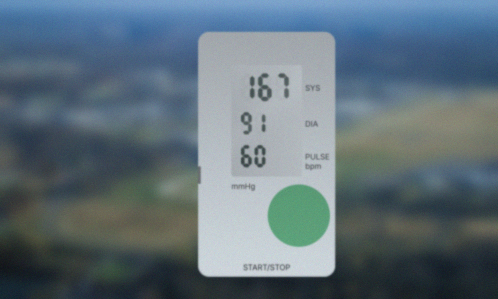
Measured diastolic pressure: 91 mmHg
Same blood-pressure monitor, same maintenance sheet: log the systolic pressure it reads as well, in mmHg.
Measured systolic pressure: 167 mmHg
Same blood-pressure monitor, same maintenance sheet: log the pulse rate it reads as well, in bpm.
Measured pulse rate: 60 bpm
